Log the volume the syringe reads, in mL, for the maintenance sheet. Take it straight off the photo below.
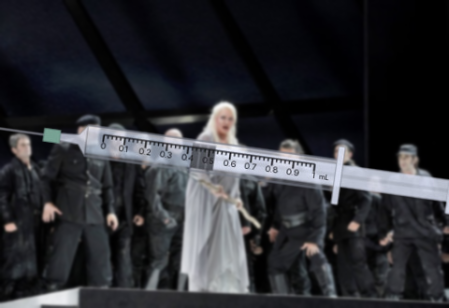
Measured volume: 0.42 mL
